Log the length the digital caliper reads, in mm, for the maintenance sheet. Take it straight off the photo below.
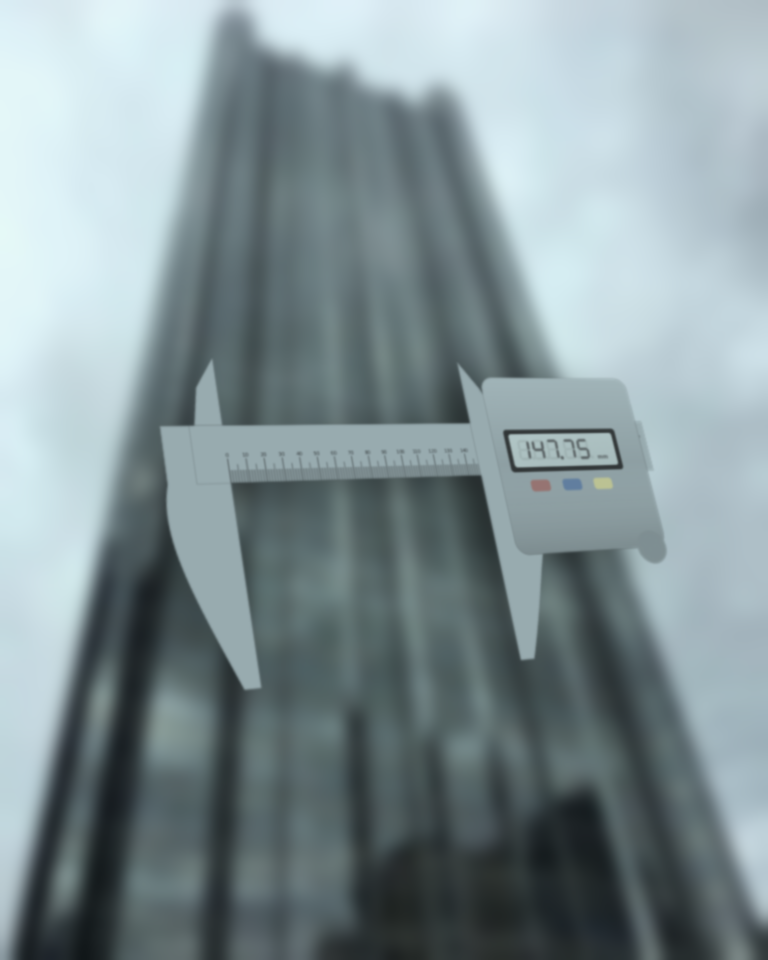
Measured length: 147.75 mm
